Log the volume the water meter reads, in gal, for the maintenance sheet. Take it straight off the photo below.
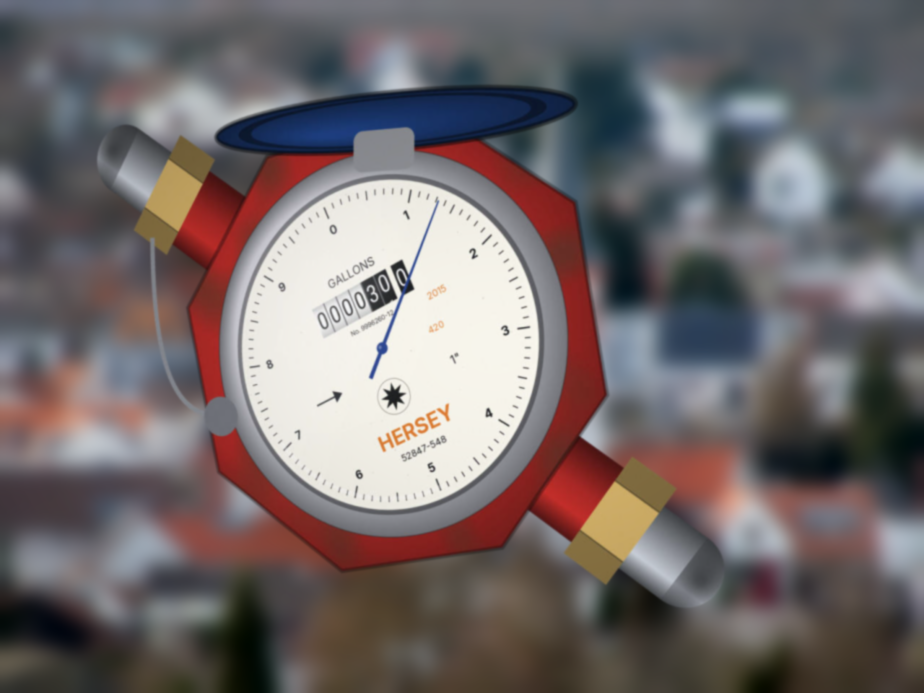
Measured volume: 301.3 gal
